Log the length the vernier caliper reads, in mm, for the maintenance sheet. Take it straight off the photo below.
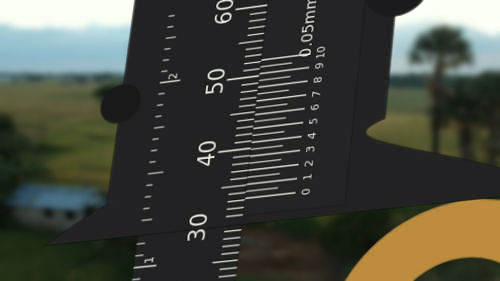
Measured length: 33.2 mm
